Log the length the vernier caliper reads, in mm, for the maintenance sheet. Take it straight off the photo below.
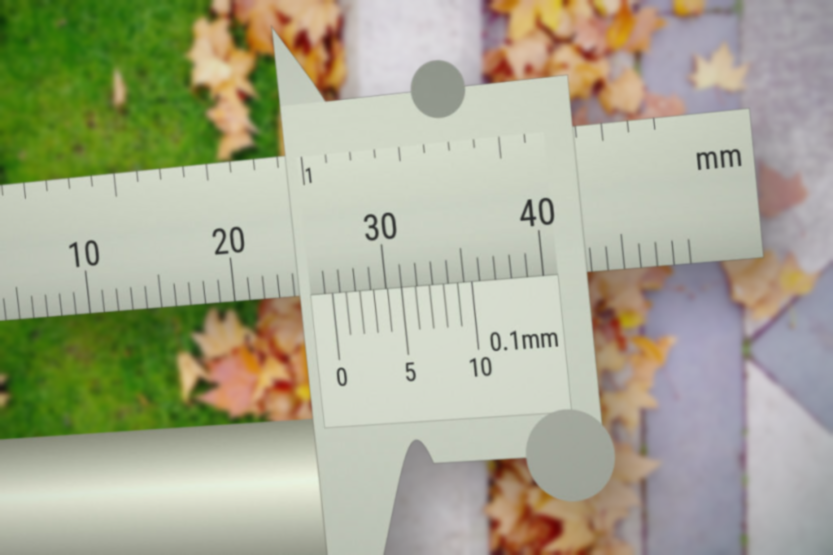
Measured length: 26.5 mm
